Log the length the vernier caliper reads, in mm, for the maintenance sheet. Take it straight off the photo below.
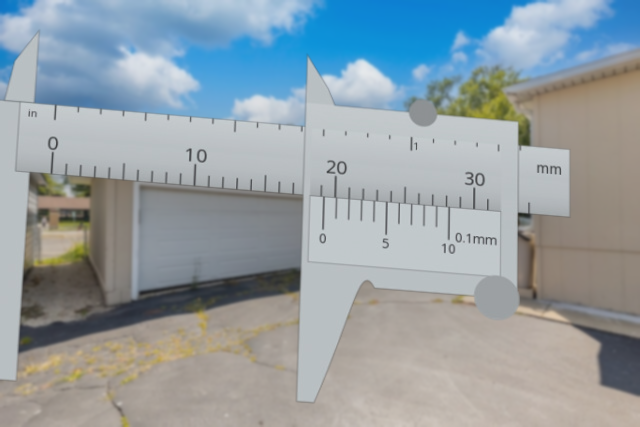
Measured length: 19.2 mm
